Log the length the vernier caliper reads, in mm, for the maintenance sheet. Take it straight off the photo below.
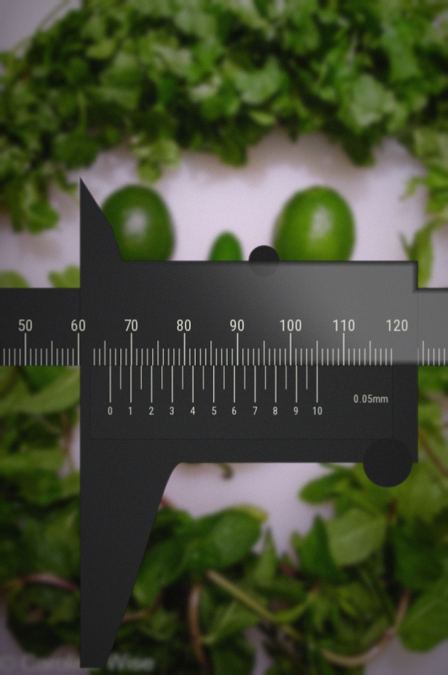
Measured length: 66.0 mm
